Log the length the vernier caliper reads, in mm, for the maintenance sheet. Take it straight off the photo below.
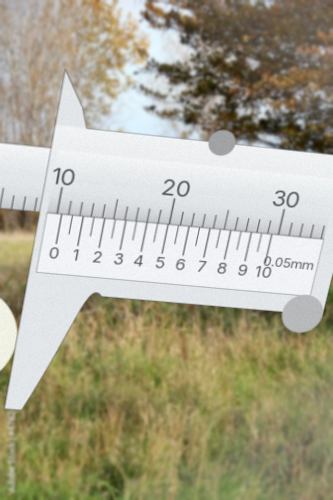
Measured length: 10.4 mm
